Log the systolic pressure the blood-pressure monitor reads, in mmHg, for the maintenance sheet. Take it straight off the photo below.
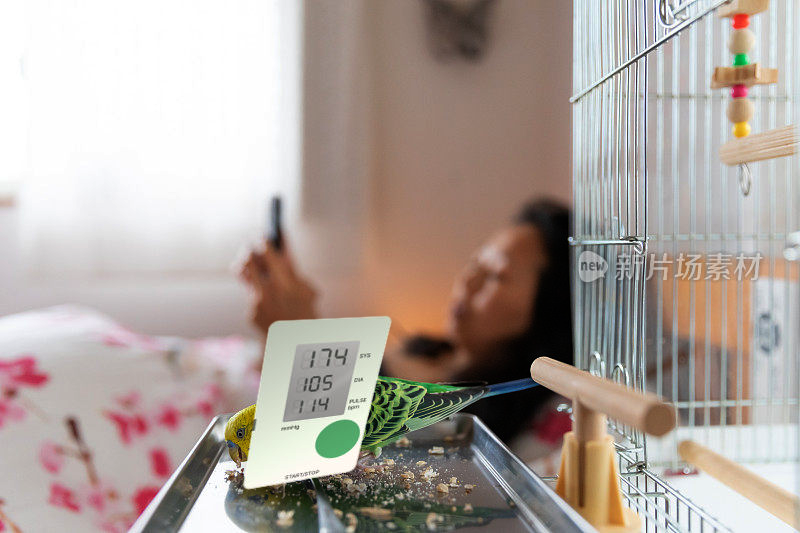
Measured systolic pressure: 174 mmHg
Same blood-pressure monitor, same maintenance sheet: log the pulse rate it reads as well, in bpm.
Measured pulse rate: 114 bpm
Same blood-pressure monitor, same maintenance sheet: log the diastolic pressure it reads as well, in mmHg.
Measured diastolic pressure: 105 mmHg
